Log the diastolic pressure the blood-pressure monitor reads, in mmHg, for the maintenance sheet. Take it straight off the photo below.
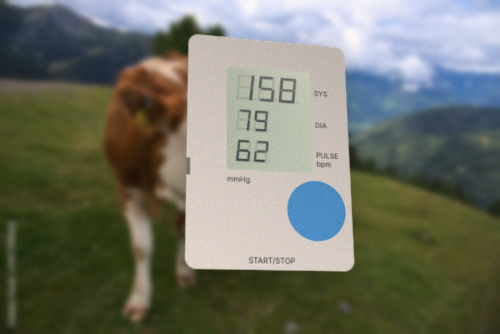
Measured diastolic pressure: 79 mmHg
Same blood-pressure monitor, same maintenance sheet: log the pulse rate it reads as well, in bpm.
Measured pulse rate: 62 bpm
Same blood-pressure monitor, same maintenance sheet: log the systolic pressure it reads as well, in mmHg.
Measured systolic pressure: 158 mmHg
